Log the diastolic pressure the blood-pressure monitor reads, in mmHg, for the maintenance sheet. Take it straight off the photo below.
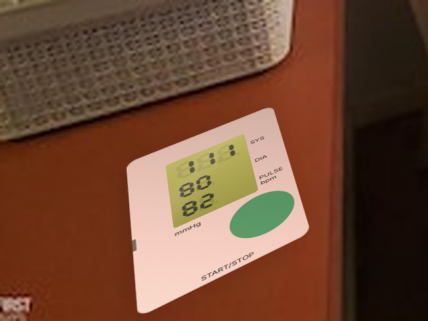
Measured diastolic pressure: 80 mmHg
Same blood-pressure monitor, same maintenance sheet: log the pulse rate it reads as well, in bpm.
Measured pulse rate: 82 bpm
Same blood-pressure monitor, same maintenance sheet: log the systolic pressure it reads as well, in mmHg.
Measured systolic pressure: 111 mmHg
